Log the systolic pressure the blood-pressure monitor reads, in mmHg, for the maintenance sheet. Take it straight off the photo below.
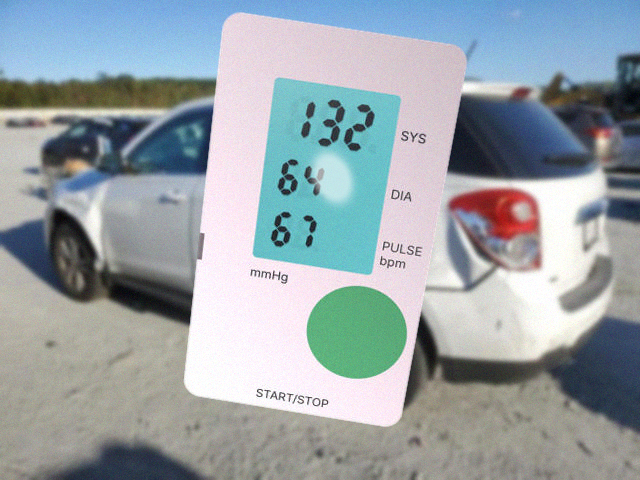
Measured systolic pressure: 132 mmHg
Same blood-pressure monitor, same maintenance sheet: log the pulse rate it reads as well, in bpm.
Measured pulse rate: 67 bpm
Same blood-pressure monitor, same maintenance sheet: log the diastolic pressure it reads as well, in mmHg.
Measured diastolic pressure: 64 mmHg
